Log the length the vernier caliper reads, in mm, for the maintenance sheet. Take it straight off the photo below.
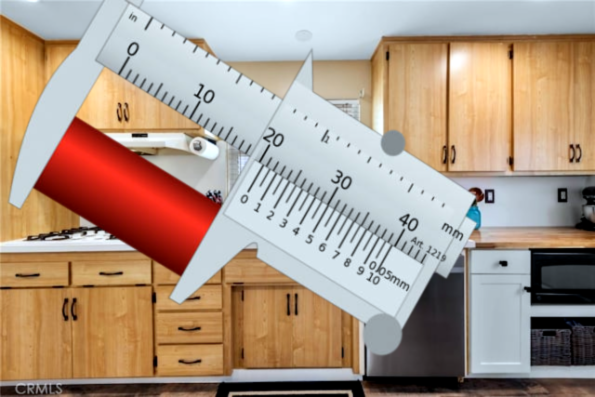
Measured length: 20.6 mm
